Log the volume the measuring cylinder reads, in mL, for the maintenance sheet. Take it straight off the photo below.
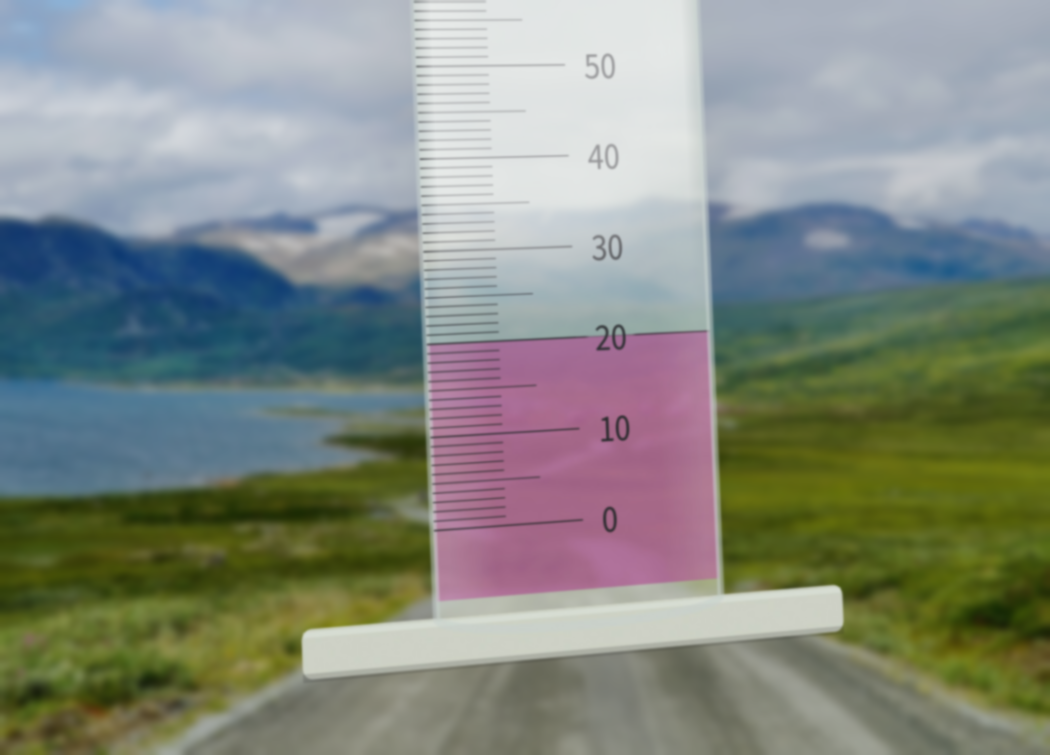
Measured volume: 20 mL
